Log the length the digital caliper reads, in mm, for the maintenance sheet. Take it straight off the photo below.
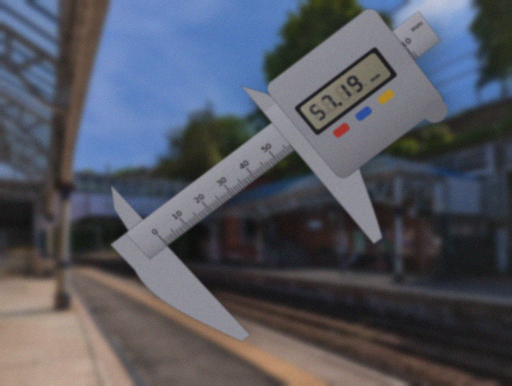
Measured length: 57.19 mm
